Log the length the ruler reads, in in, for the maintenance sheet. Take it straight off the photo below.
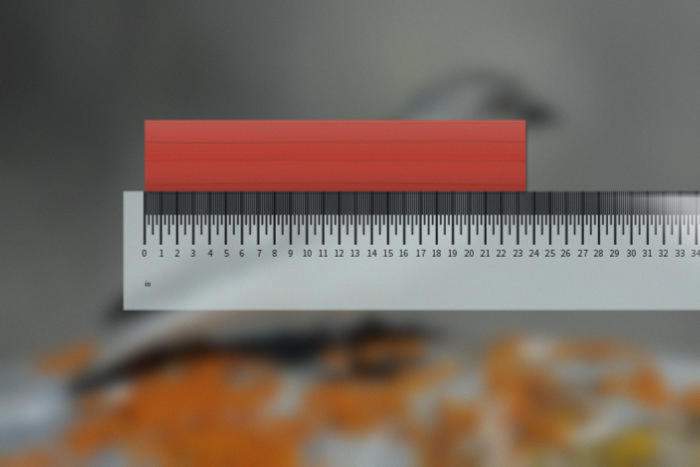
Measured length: 23.5 in
